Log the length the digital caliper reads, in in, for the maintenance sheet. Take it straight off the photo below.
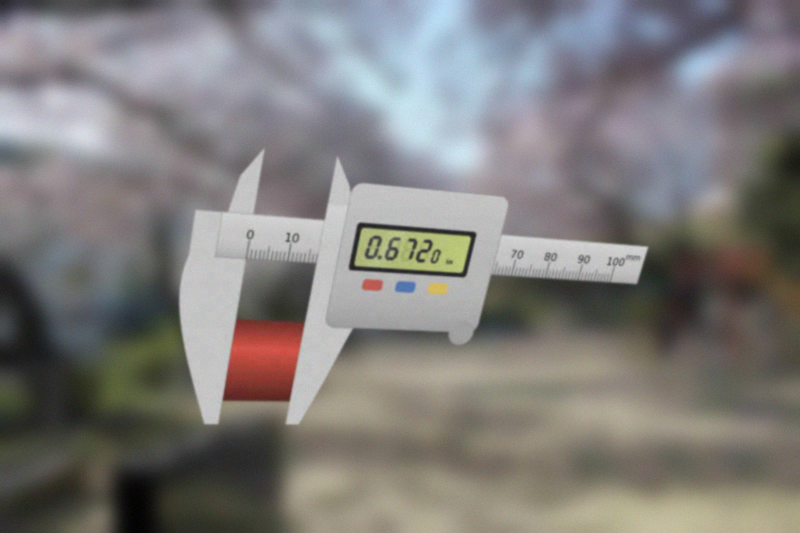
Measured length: 0.6720 in
